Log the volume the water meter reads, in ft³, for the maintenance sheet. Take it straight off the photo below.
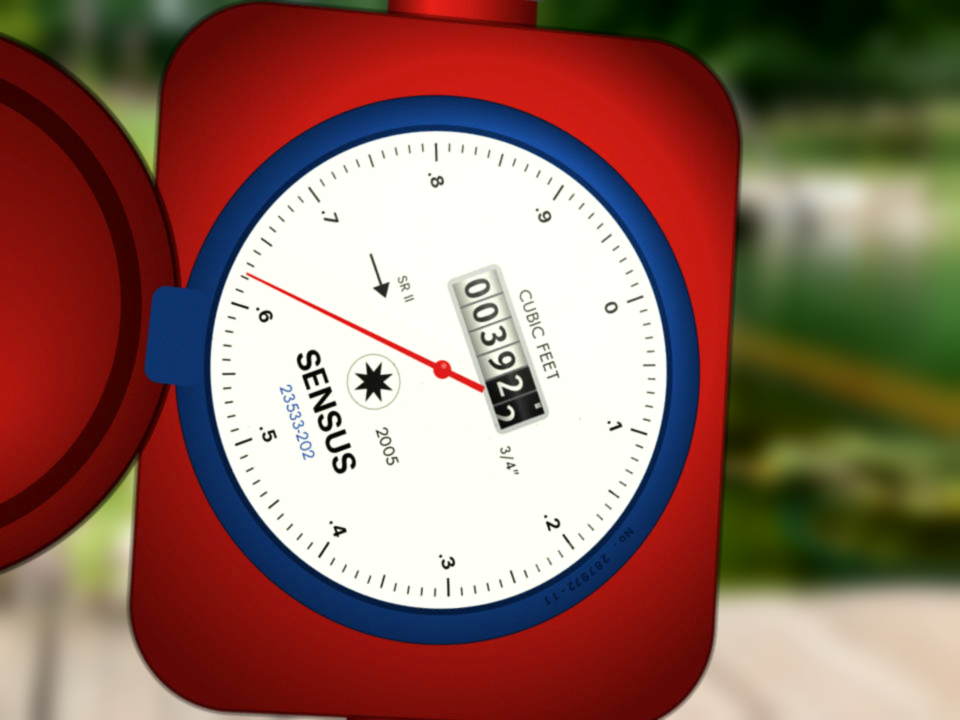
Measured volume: 3921.62 ft³
